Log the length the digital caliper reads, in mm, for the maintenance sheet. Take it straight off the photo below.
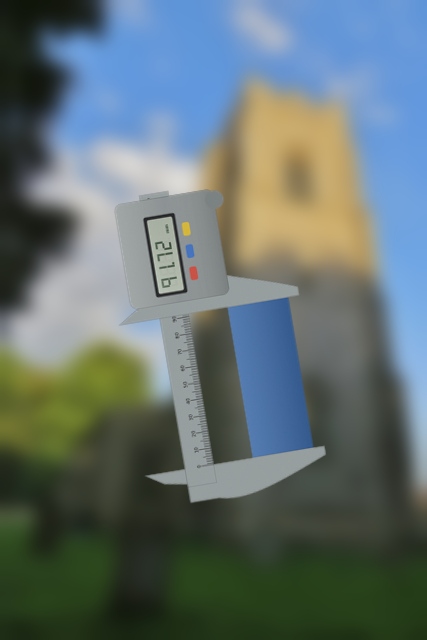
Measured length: 91.72 mm
